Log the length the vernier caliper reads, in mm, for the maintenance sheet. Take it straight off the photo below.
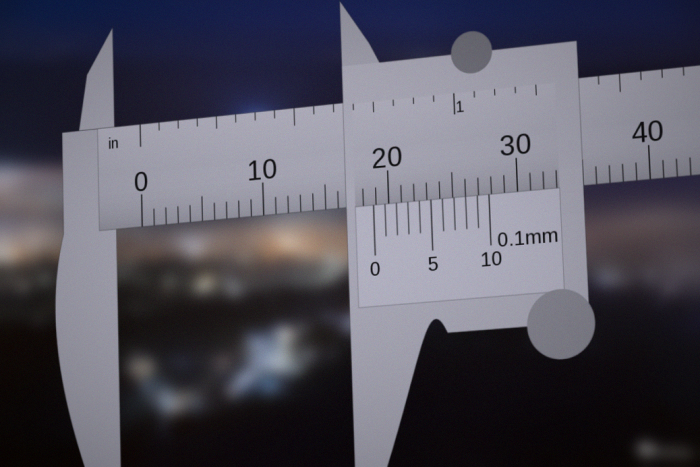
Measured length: 18.8 mm
